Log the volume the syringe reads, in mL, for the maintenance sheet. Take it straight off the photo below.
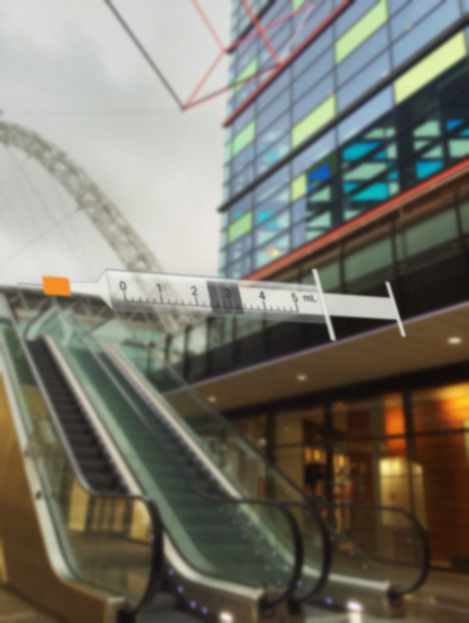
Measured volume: 2.4 mL
